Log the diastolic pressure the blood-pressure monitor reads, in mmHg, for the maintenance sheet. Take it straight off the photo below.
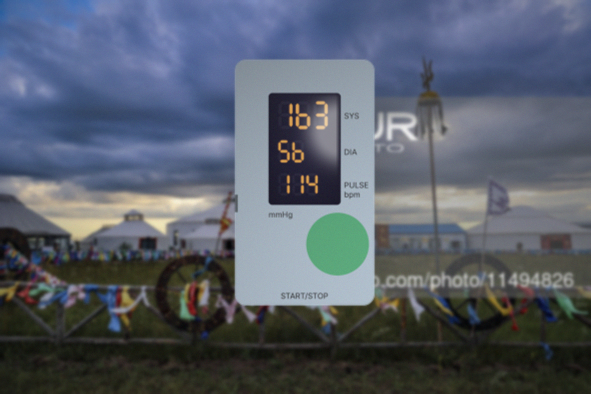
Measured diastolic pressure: 56 mmHg
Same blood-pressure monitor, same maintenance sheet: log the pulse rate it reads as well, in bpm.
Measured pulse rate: 114 bpm
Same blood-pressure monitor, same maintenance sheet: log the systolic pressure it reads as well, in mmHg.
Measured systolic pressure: 163 mmHg
